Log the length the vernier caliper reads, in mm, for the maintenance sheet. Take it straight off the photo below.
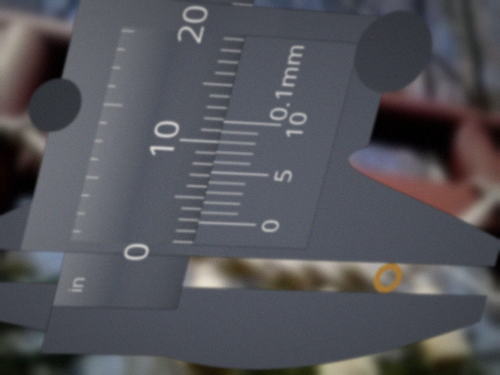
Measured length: 2.8 mm
